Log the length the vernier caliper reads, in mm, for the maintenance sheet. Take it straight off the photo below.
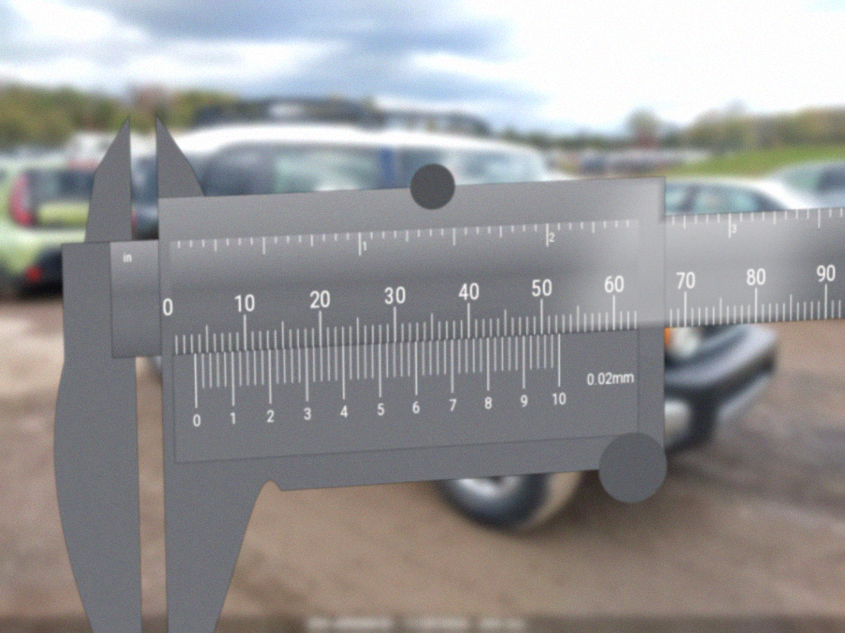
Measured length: 3.4 mm
